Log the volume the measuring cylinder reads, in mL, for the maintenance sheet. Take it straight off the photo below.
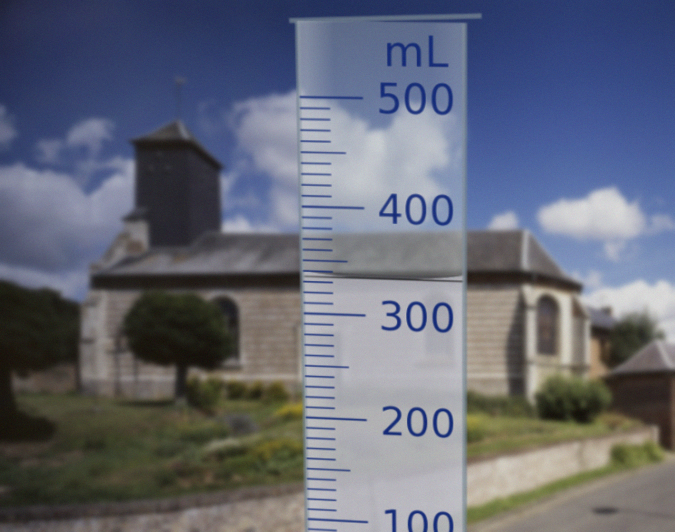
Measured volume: 335 mL
